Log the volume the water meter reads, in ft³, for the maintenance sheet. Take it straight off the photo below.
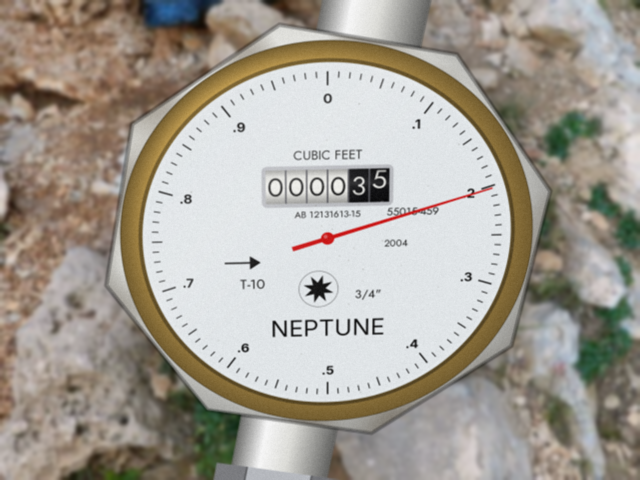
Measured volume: 35.20 ft³
